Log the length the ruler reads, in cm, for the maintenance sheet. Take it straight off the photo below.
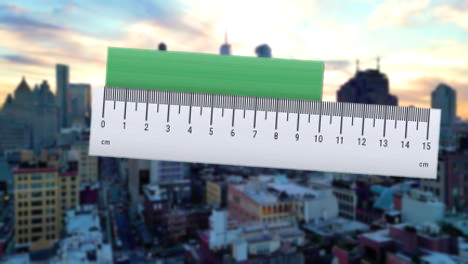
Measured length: 10 cm
